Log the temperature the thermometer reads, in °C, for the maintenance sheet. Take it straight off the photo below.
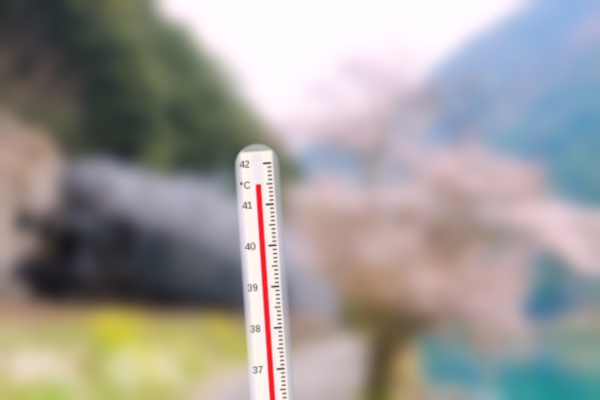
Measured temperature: 41.5 °C
